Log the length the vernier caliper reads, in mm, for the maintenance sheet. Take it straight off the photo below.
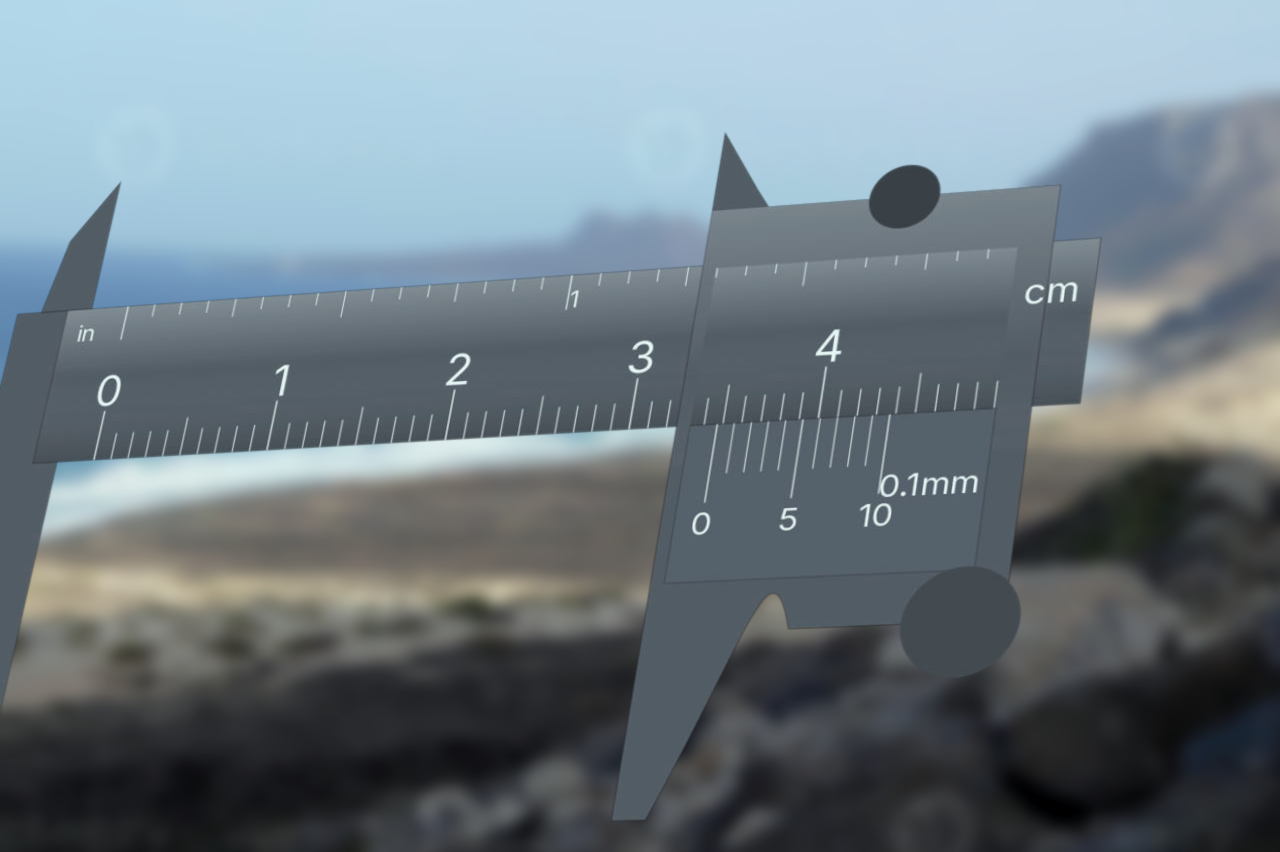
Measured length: 34.7 mm
